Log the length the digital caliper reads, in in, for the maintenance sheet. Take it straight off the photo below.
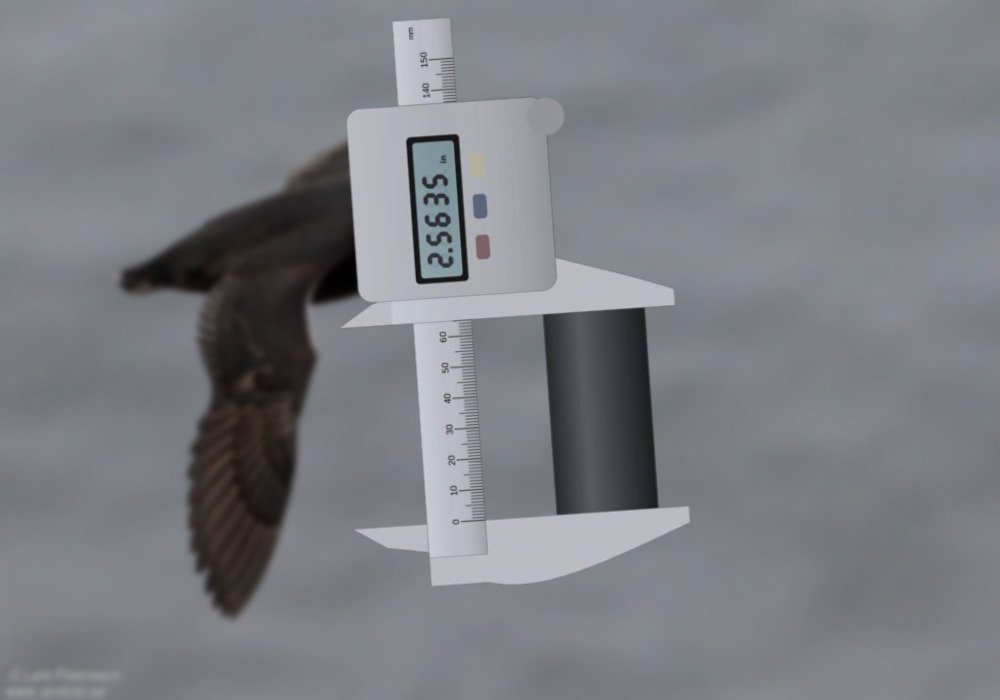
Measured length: 2.5635 in
